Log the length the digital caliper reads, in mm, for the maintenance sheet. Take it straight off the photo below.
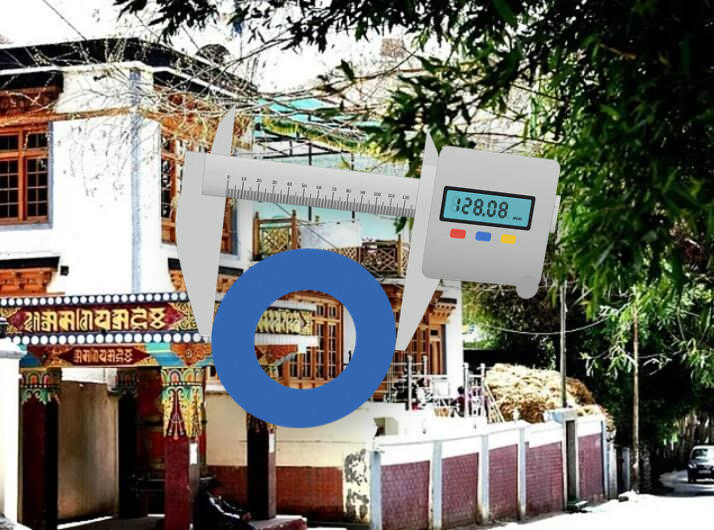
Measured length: 128.08 mm
